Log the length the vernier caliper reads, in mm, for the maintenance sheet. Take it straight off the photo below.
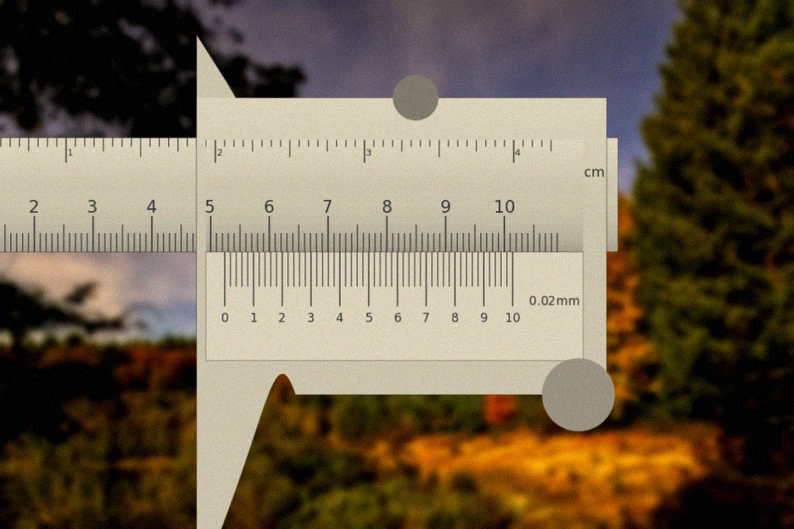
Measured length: 52.4 mm
